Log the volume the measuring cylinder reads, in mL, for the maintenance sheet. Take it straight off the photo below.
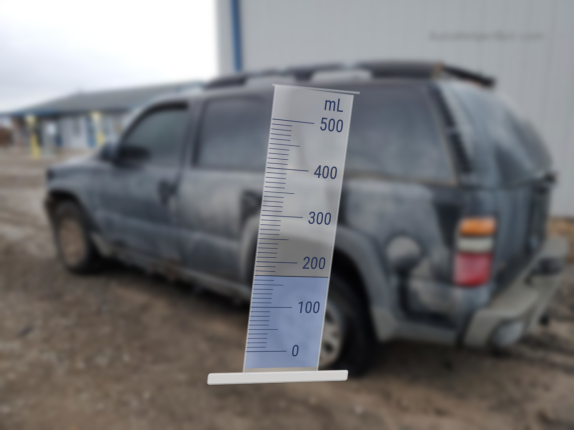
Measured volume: 170 mL
